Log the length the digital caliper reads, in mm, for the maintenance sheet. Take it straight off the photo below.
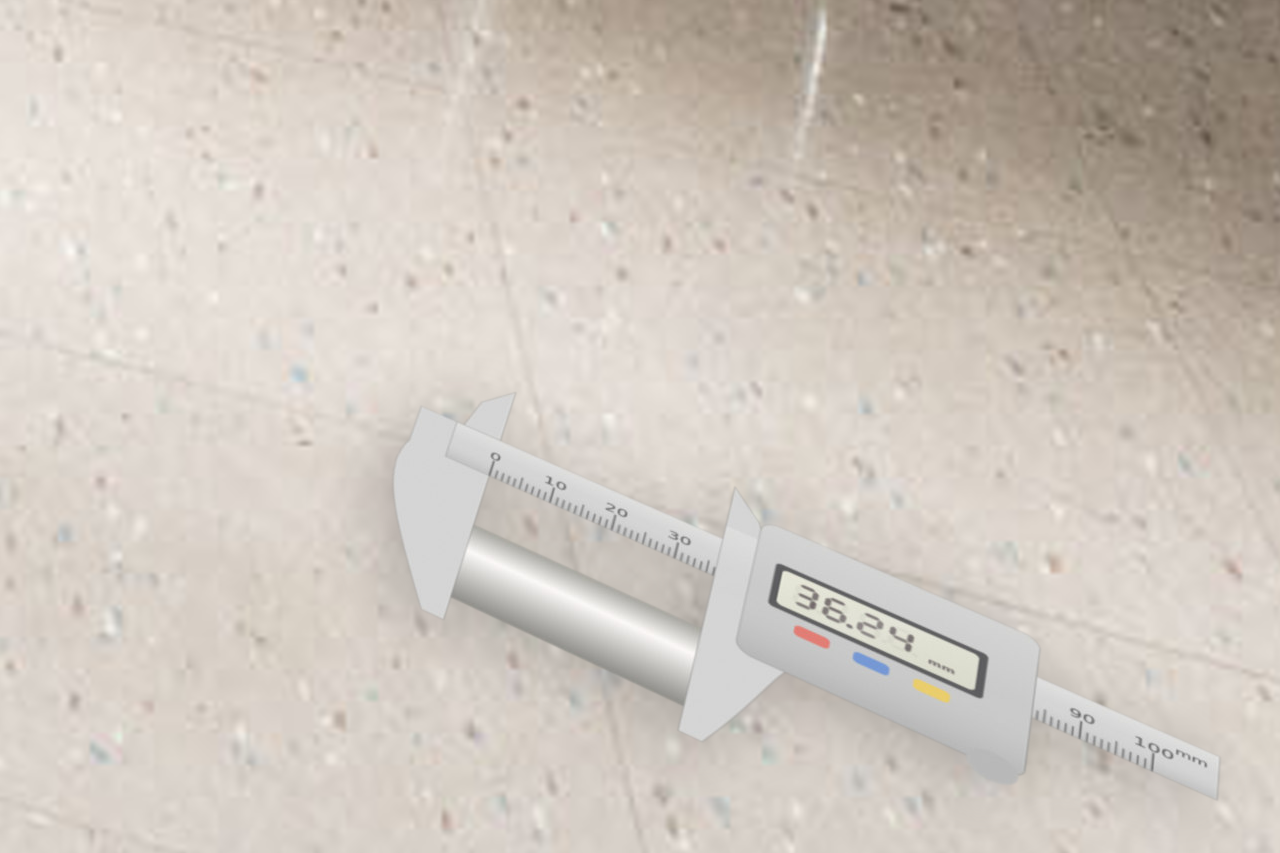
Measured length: 36.24 mm
